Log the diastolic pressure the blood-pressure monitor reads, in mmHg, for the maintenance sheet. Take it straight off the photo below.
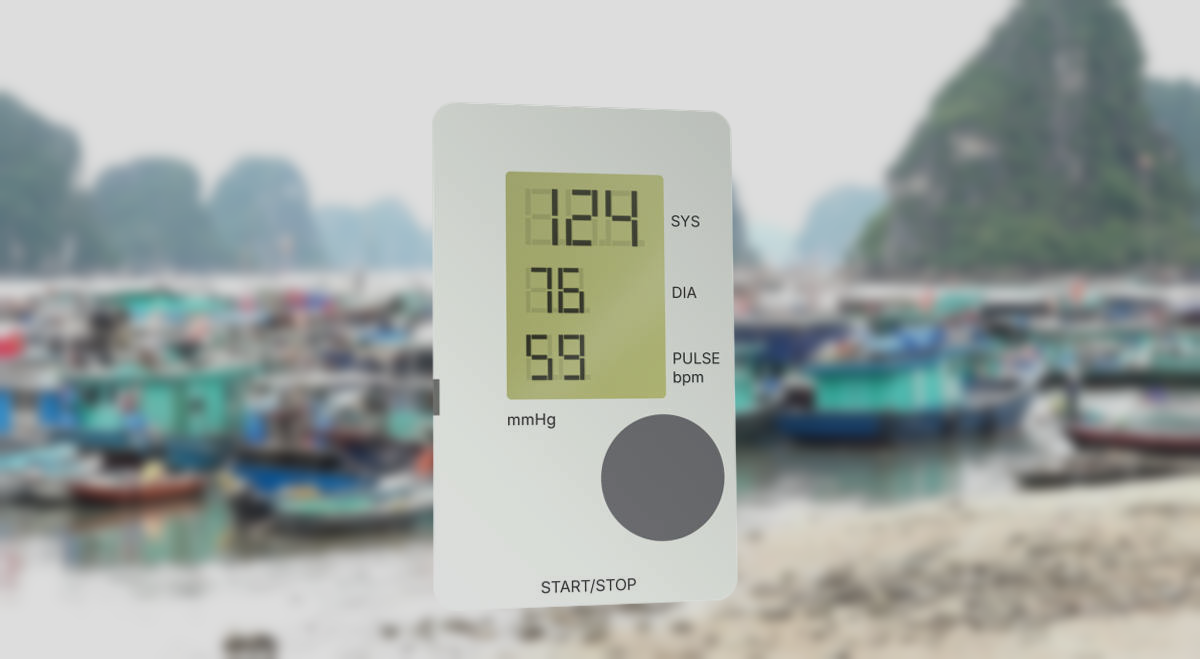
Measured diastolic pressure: 76 mmHg
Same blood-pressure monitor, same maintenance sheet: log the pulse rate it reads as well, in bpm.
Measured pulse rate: 59 bpm
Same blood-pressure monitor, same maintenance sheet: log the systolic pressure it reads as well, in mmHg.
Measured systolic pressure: 124 mmHg
